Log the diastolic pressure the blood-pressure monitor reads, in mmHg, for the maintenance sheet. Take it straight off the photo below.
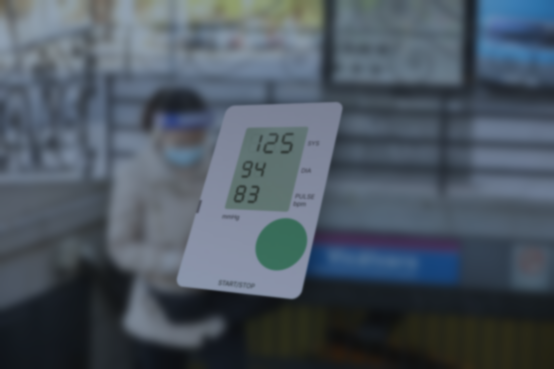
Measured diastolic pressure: 94 mmHg
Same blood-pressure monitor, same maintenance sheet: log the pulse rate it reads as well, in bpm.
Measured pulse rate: 83 bpm
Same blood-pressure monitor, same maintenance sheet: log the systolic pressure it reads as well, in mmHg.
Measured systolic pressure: 125 mmHg
